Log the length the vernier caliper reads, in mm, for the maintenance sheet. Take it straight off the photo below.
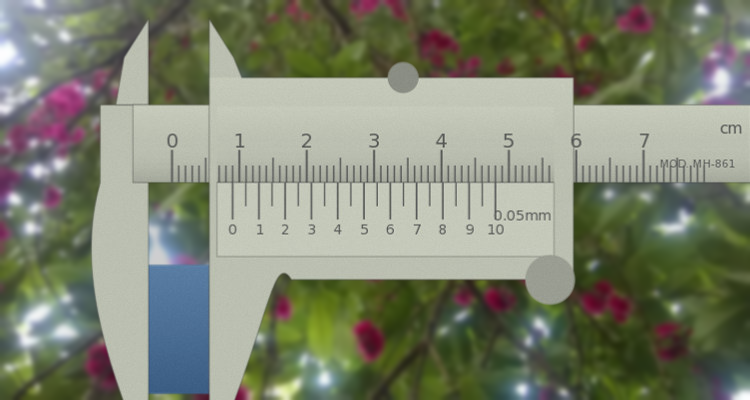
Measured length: 9.0 mm
